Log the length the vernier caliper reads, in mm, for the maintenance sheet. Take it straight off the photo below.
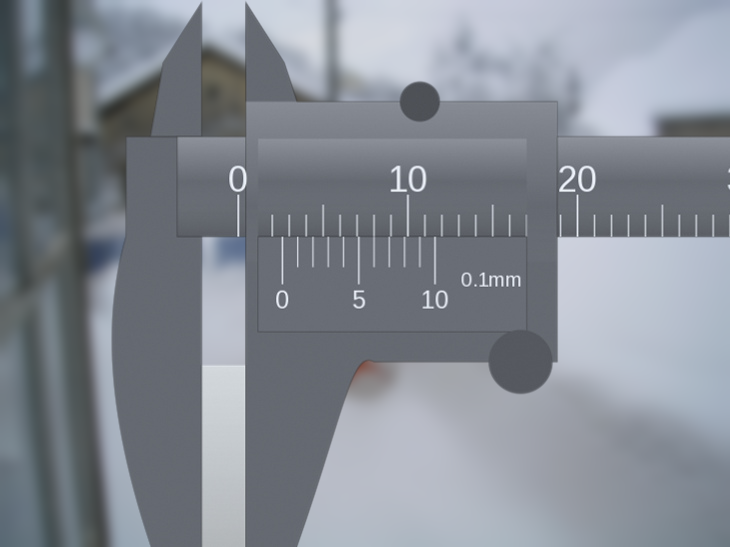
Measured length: 2.6 mm
